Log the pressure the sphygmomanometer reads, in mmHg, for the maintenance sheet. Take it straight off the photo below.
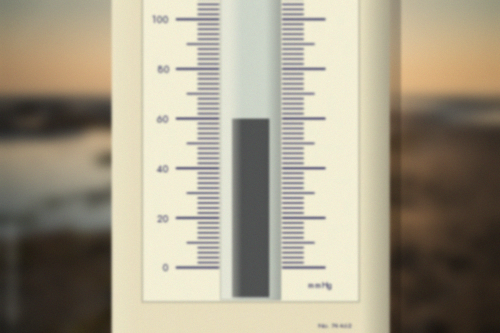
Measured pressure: 60 mmHg
